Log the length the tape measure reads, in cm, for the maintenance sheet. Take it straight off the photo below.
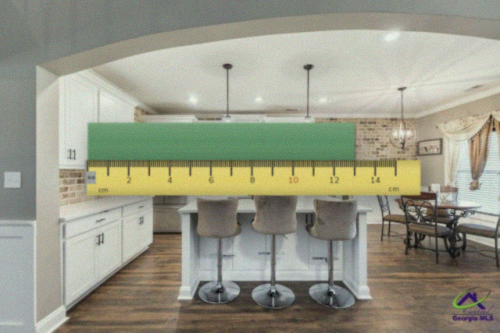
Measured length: 13 cm
